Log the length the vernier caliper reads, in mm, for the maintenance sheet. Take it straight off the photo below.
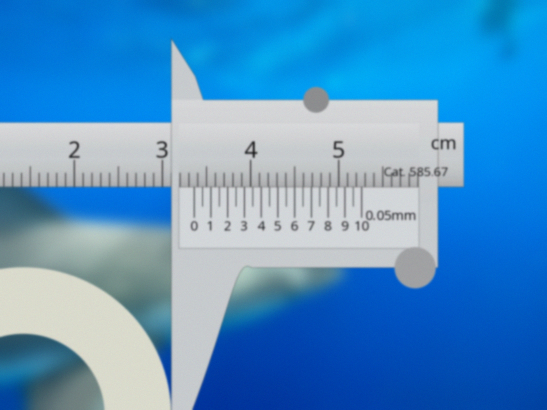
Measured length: 33.6 mm
